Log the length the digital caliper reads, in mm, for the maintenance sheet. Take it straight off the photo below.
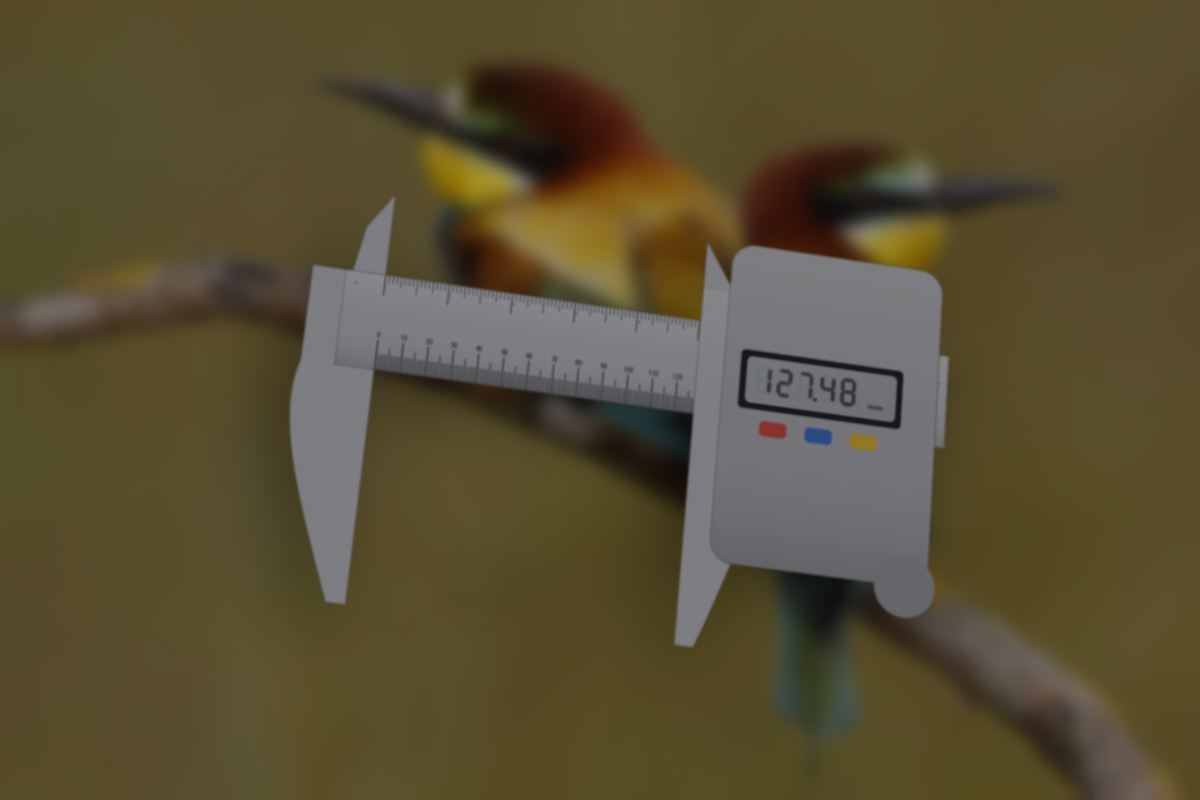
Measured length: 127.48 mm
